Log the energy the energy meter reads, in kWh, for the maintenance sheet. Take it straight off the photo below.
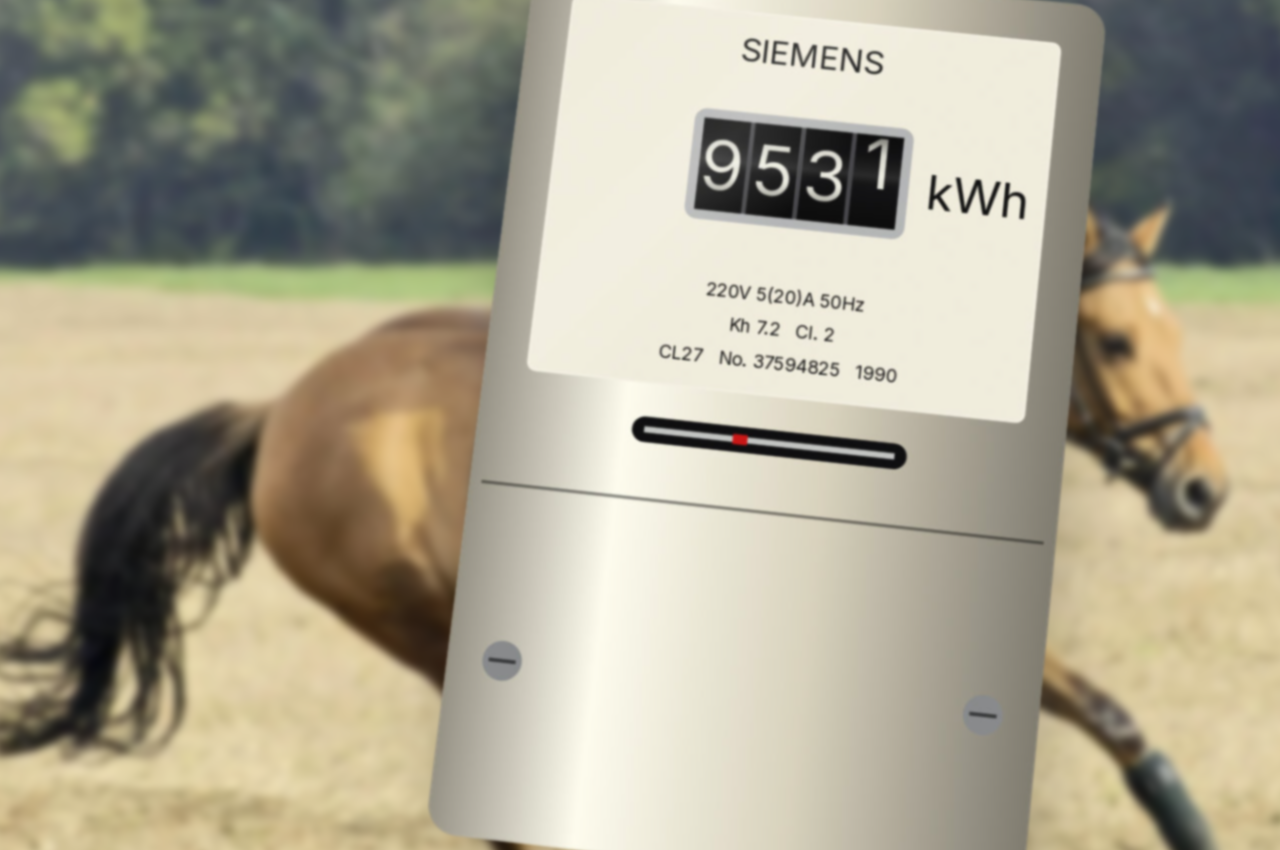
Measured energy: 9531 kWh
